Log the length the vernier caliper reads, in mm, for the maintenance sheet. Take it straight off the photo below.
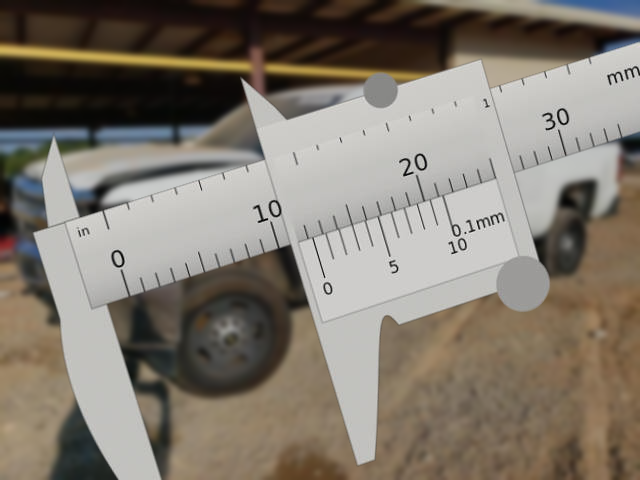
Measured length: 12.3 mm
